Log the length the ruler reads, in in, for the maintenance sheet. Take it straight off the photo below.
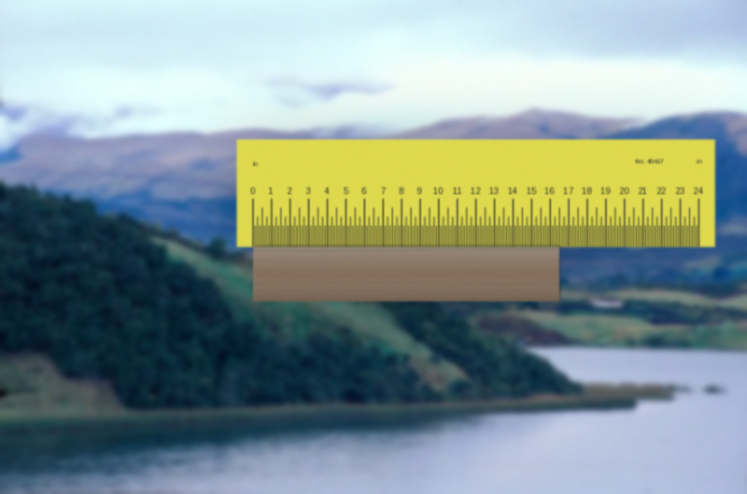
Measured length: 16.5 in
